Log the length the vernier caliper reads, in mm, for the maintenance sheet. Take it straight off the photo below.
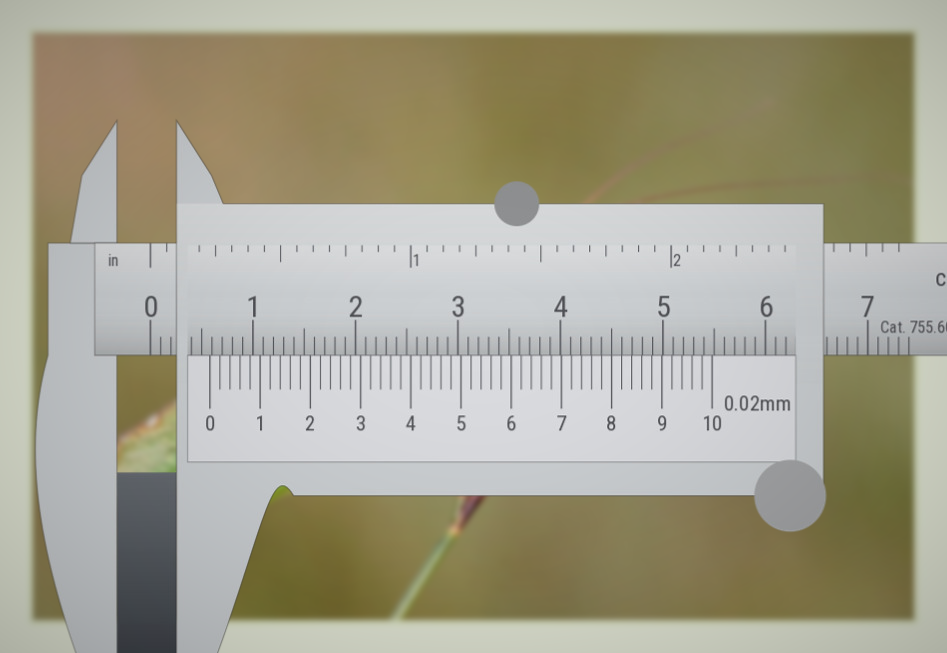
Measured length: 5.8 mm
